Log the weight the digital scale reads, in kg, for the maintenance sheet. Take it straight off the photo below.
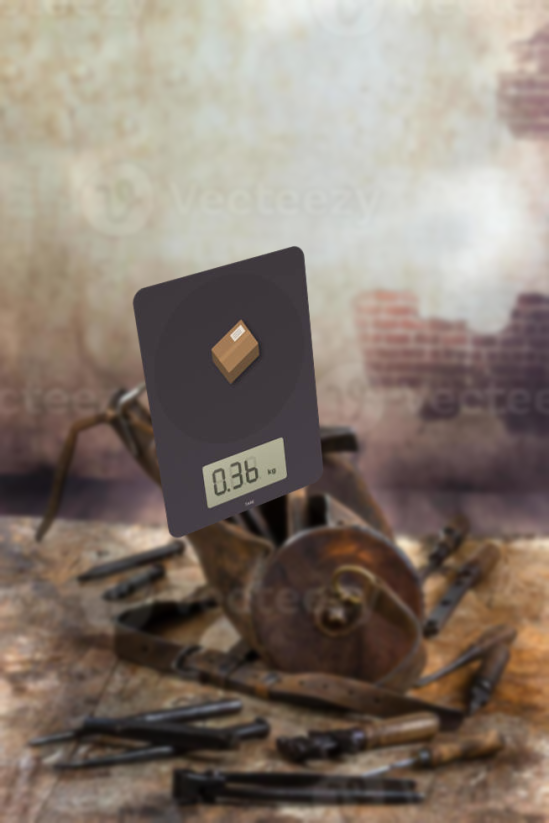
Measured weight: 0.36 kg
